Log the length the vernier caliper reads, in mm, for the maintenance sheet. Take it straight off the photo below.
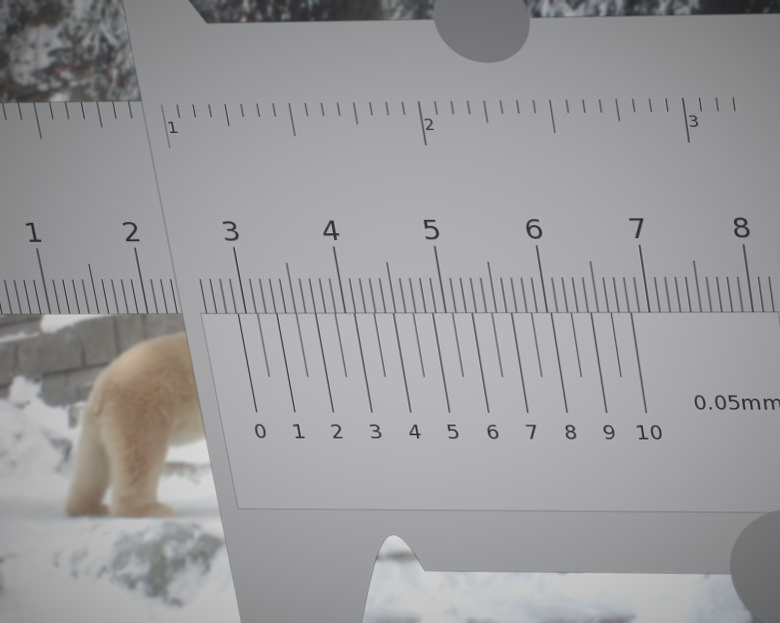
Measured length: 29.2 mm
